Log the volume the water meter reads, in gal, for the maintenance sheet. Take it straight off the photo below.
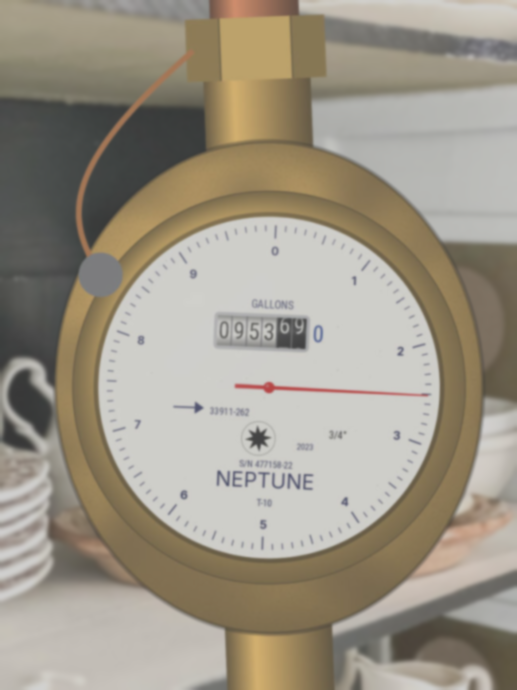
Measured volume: 953692.5 gal
